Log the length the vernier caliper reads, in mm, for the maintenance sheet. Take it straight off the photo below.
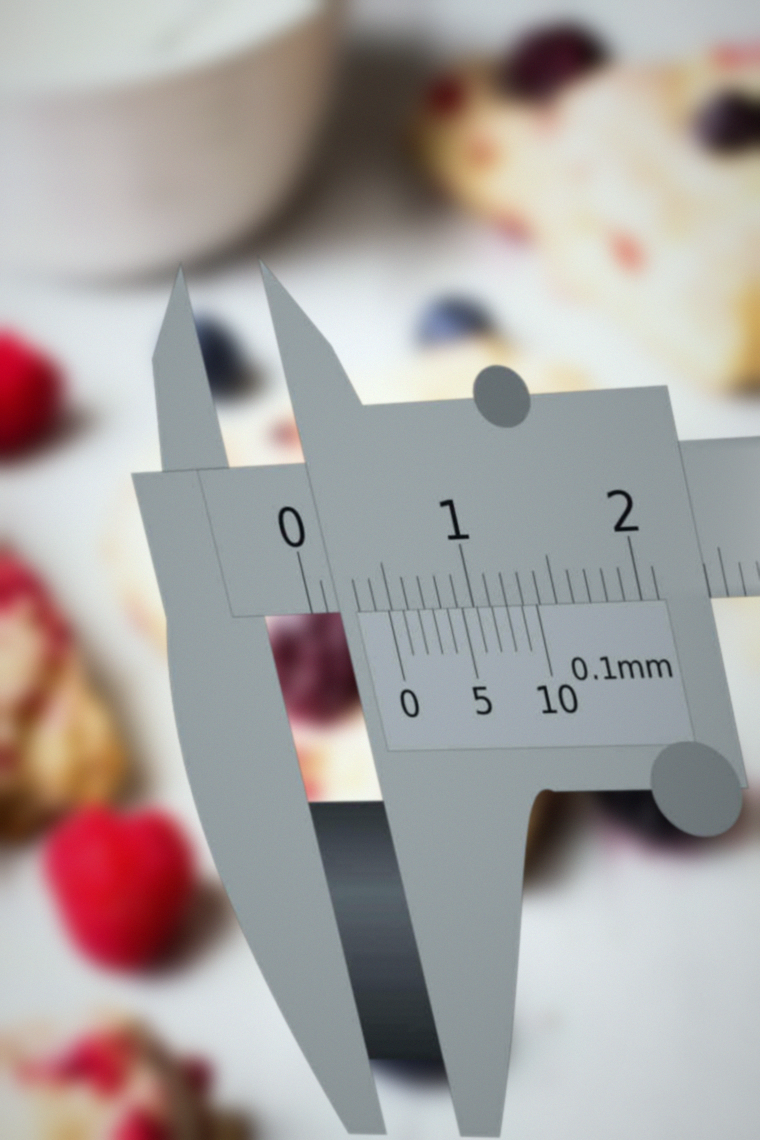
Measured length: 4.8 mm
